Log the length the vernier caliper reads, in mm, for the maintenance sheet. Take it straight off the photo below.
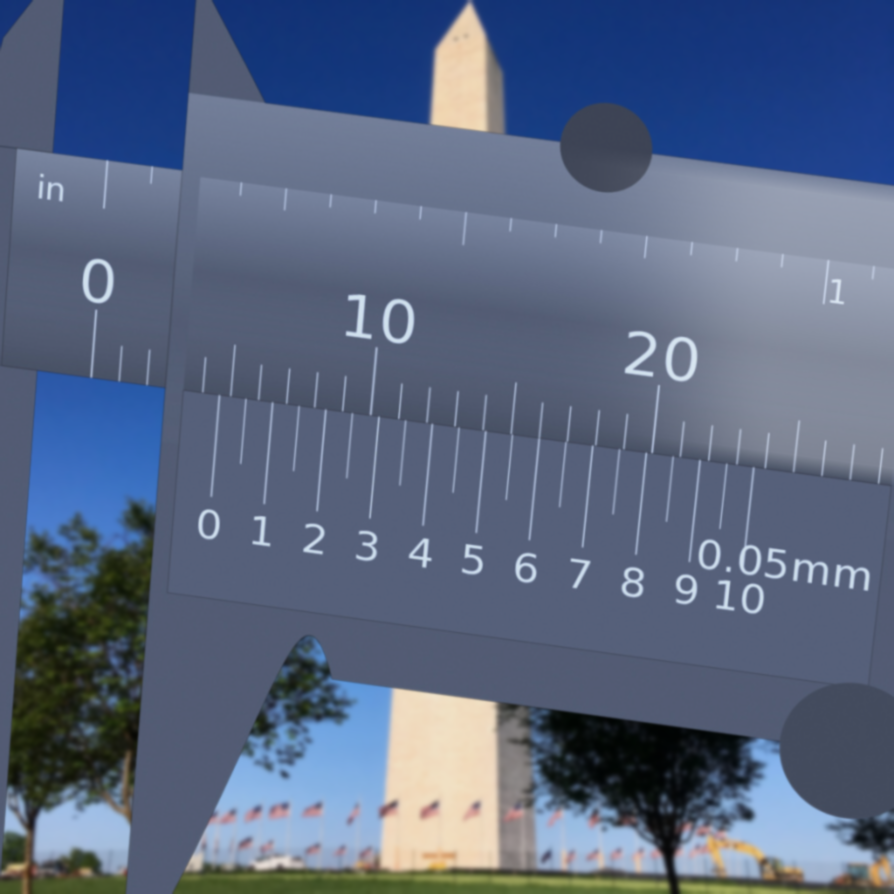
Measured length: 4.60 mm
